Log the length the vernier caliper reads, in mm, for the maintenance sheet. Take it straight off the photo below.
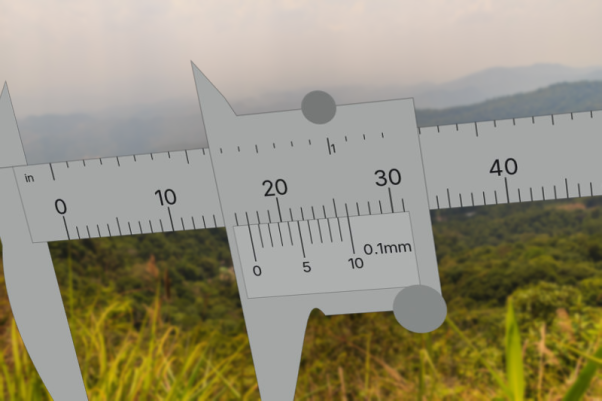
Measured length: 17.0 mm
